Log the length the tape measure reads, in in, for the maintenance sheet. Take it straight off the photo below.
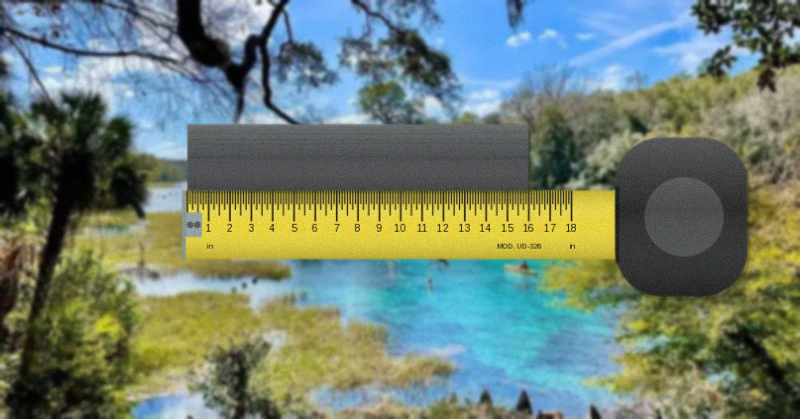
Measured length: 16 in
